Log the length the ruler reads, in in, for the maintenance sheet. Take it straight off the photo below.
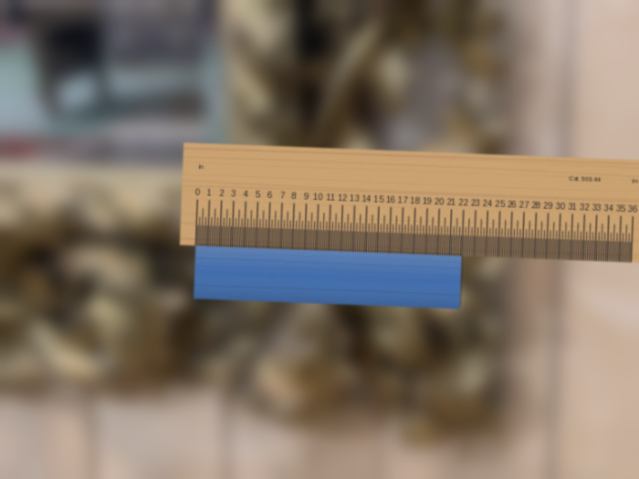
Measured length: 22 in
